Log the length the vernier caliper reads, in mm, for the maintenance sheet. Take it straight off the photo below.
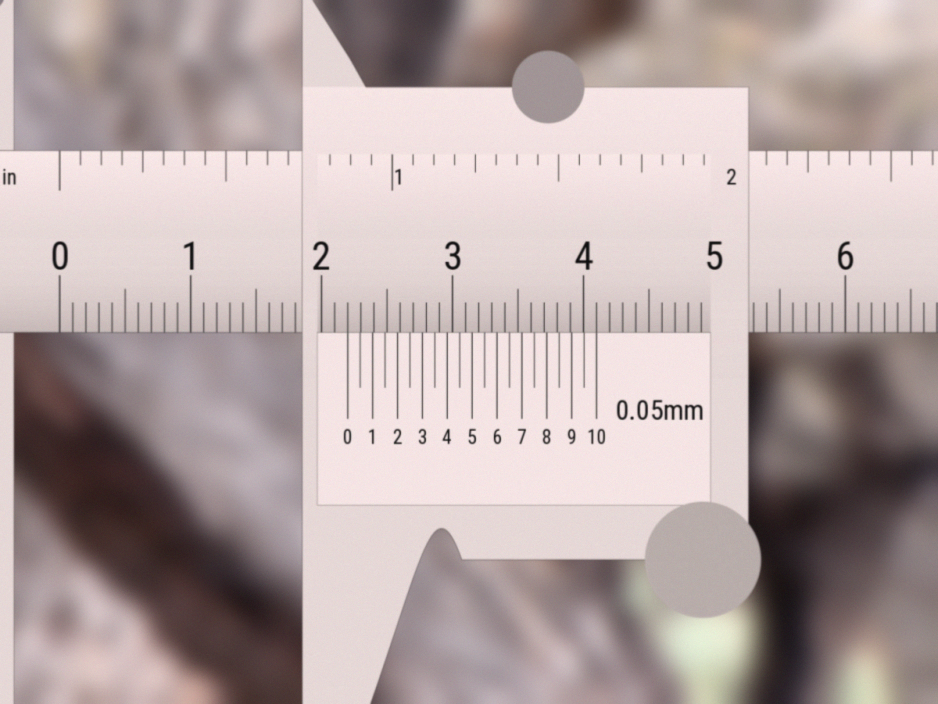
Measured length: 22.0 mm
